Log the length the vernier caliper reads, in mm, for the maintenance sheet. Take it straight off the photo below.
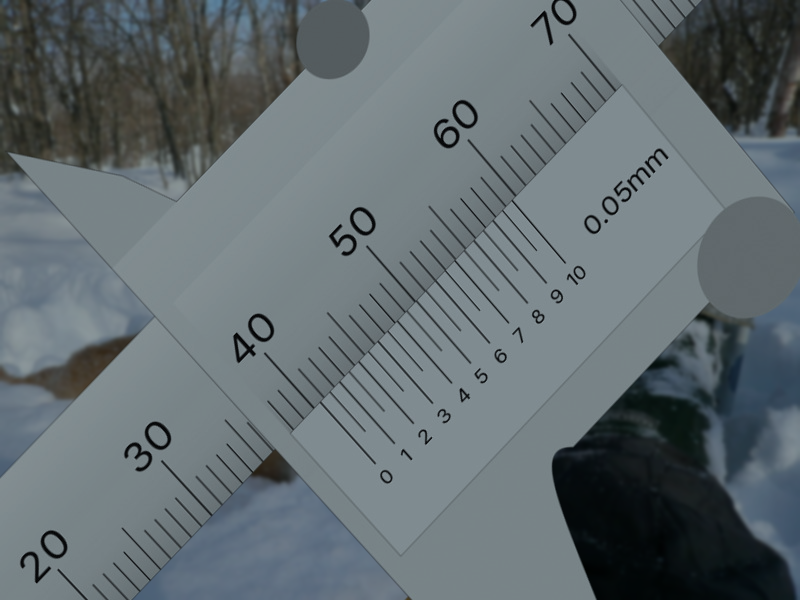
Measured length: 40.6 mm
